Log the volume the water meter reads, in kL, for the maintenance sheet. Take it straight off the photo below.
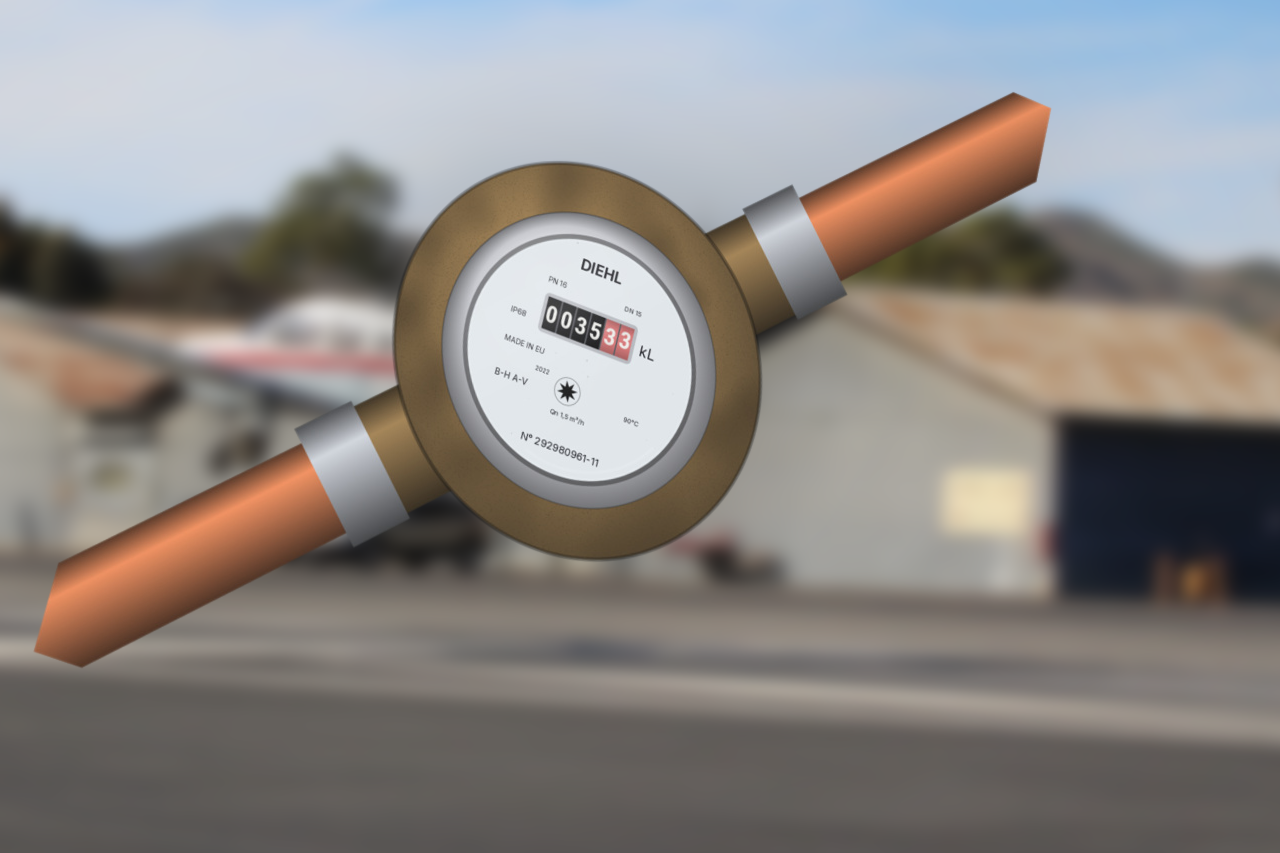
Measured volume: 35.33 kL
